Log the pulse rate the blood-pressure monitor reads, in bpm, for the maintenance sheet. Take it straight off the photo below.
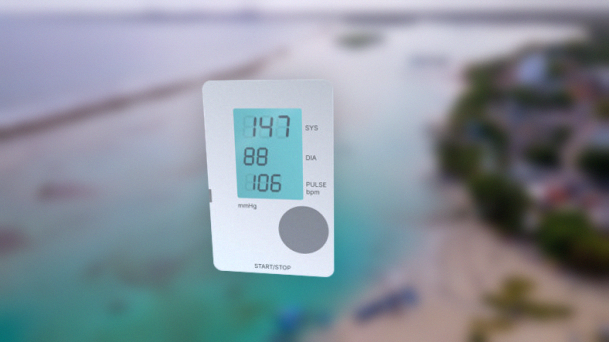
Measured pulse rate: 106 bpm
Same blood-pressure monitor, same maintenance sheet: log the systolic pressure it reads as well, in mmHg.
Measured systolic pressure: 147 mmHg
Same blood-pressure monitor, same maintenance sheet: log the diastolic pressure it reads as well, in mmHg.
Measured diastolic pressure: 88 mmHg
